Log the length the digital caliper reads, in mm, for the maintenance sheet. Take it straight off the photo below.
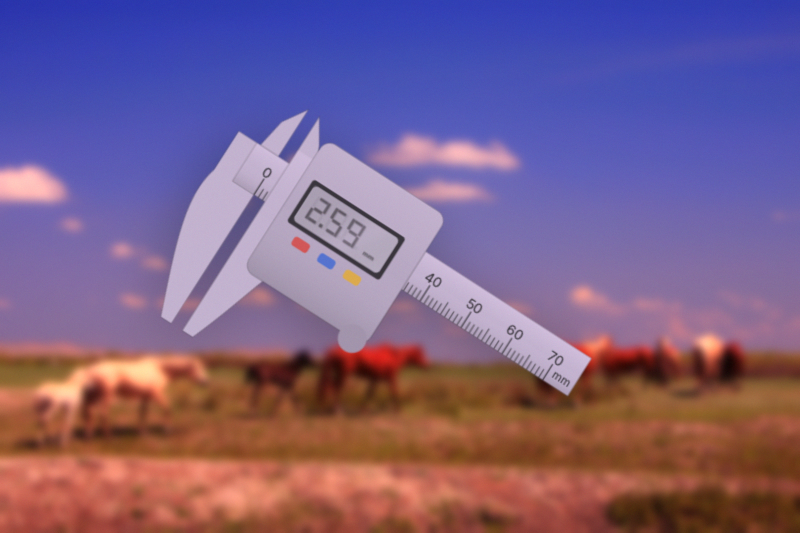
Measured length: 2.59 mm
